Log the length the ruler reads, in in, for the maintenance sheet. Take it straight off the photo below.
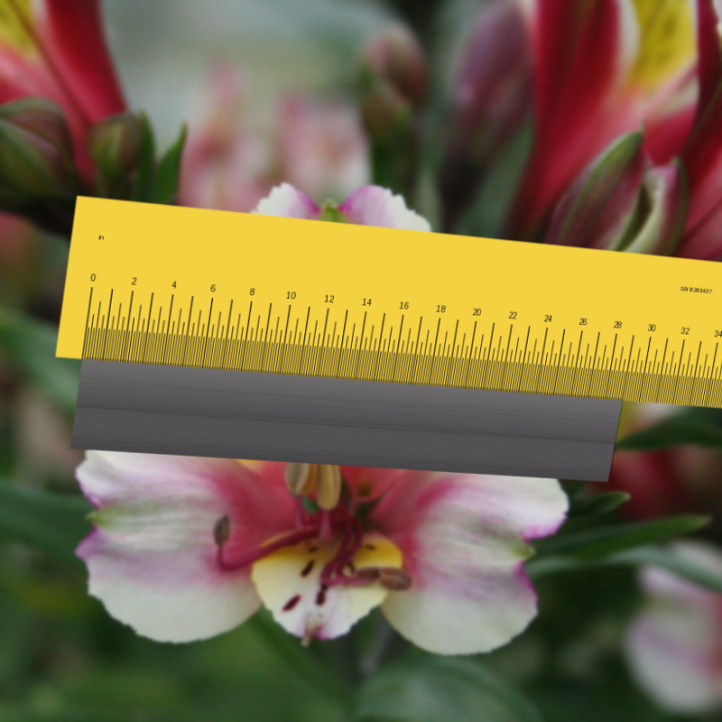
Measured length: 29 in
